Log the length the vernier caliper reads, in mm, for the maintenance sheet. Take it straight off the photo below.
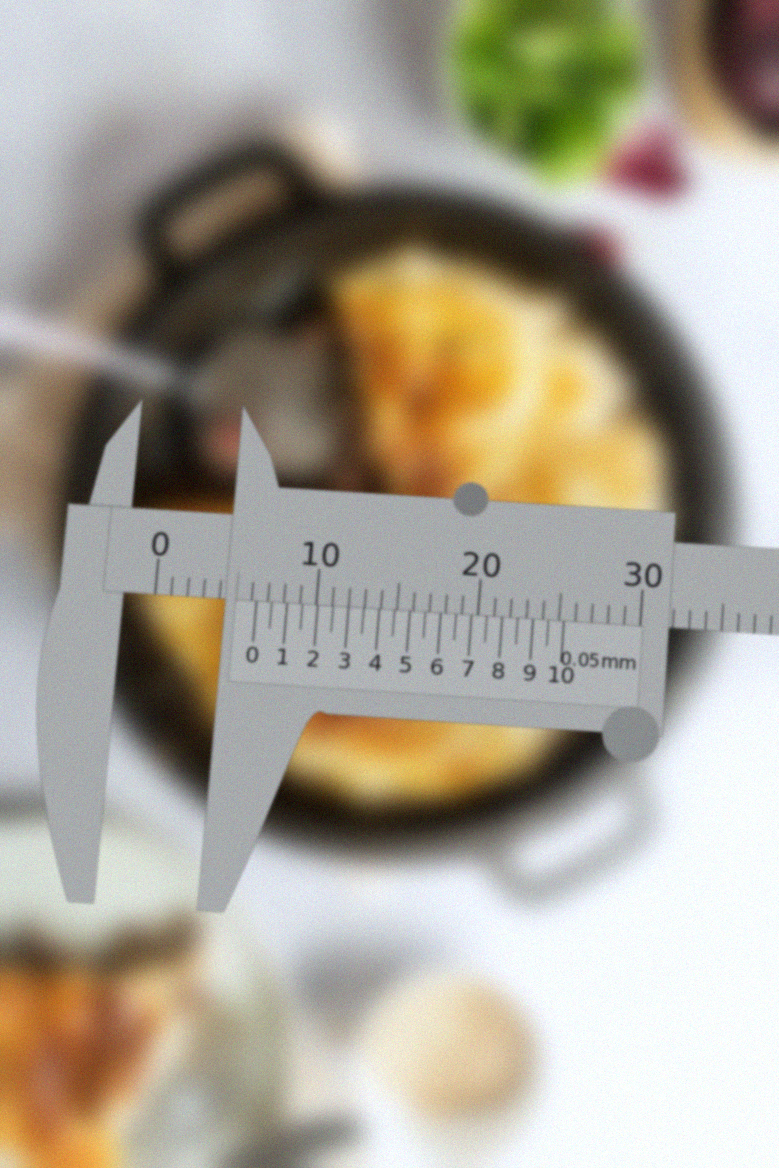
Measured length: 6.3 mm
